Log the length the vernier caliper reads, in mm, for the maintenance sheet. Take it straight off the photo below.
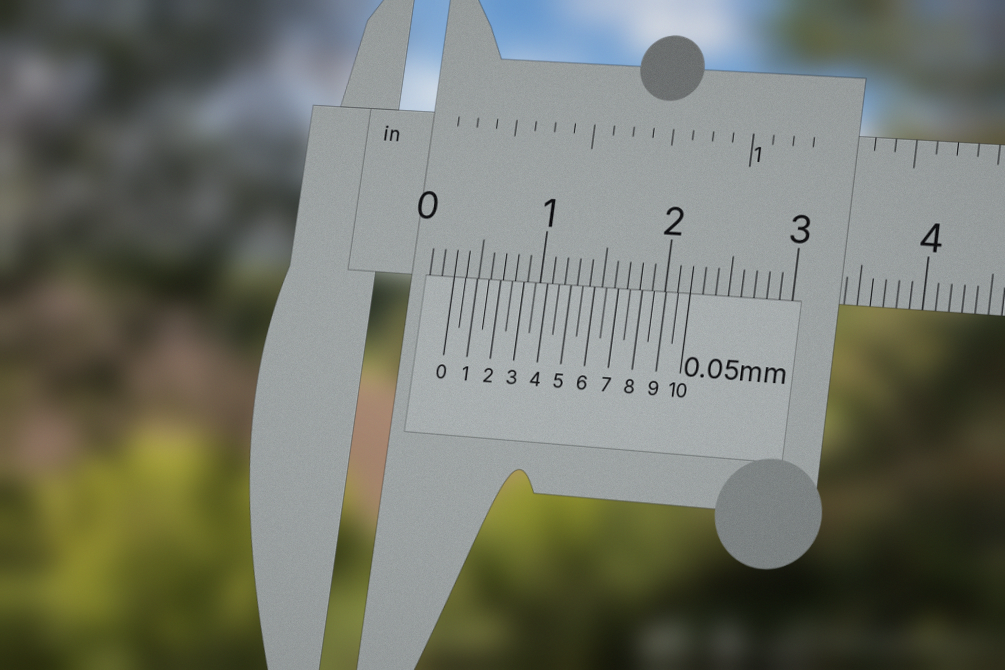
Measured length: 3.0 mm
